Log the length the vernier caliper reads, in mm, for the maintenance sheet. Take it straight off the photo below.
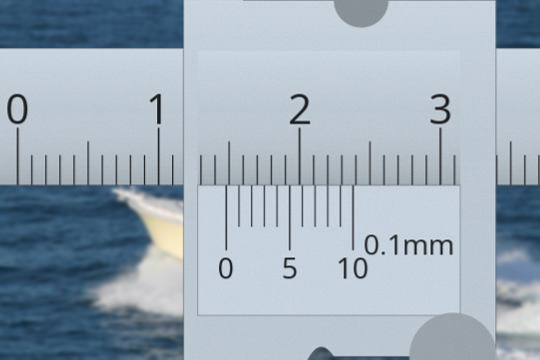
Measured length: 14.8 mm
